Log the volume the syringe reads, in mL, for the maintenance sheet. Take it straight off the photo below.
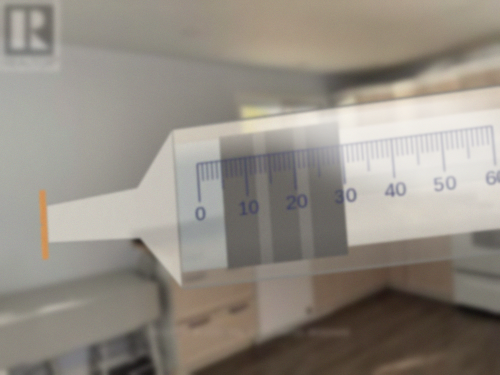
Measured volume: 5 mL
